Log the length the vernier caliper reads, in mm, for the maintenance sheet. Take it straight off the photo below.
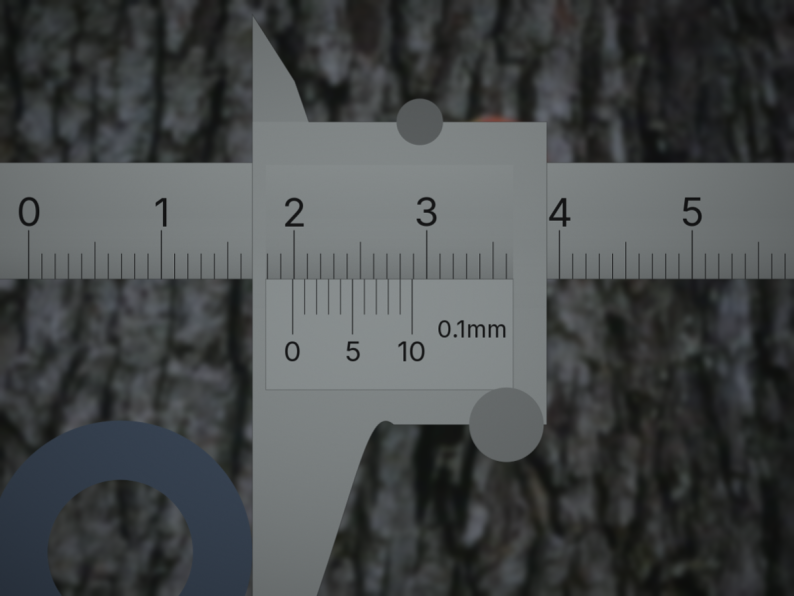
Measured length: 19.9 mm
